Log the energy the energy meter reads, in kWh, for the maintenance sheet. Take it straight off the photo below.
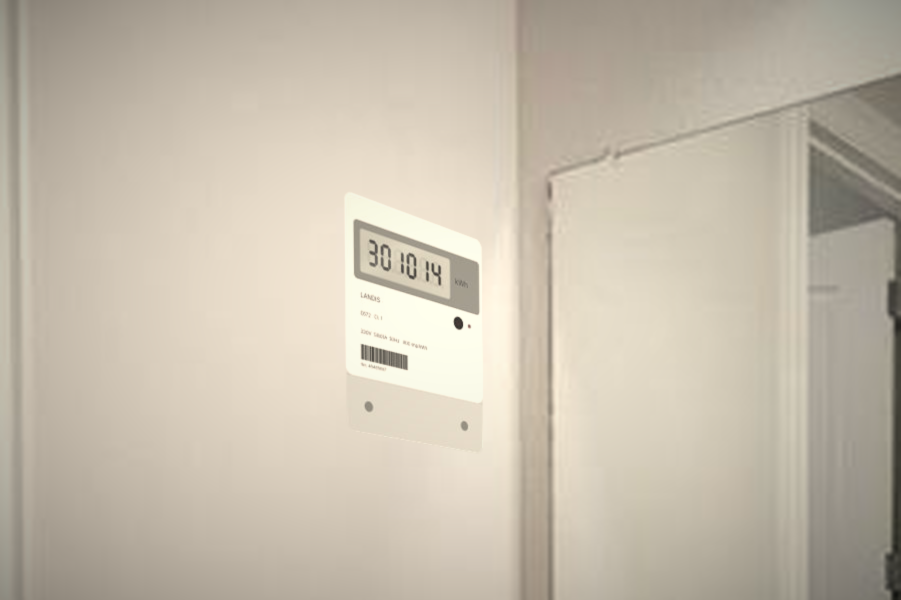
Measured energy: 301014 kWh
